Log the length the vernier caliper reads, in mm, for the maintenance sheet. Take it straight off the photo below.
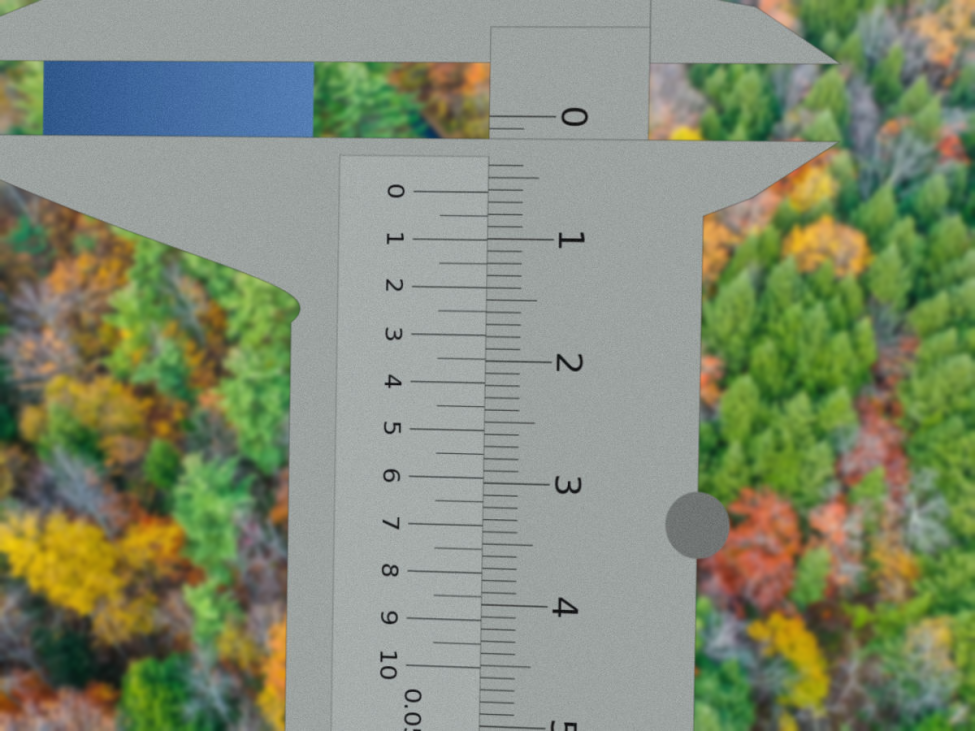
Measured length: 6.2 mm
